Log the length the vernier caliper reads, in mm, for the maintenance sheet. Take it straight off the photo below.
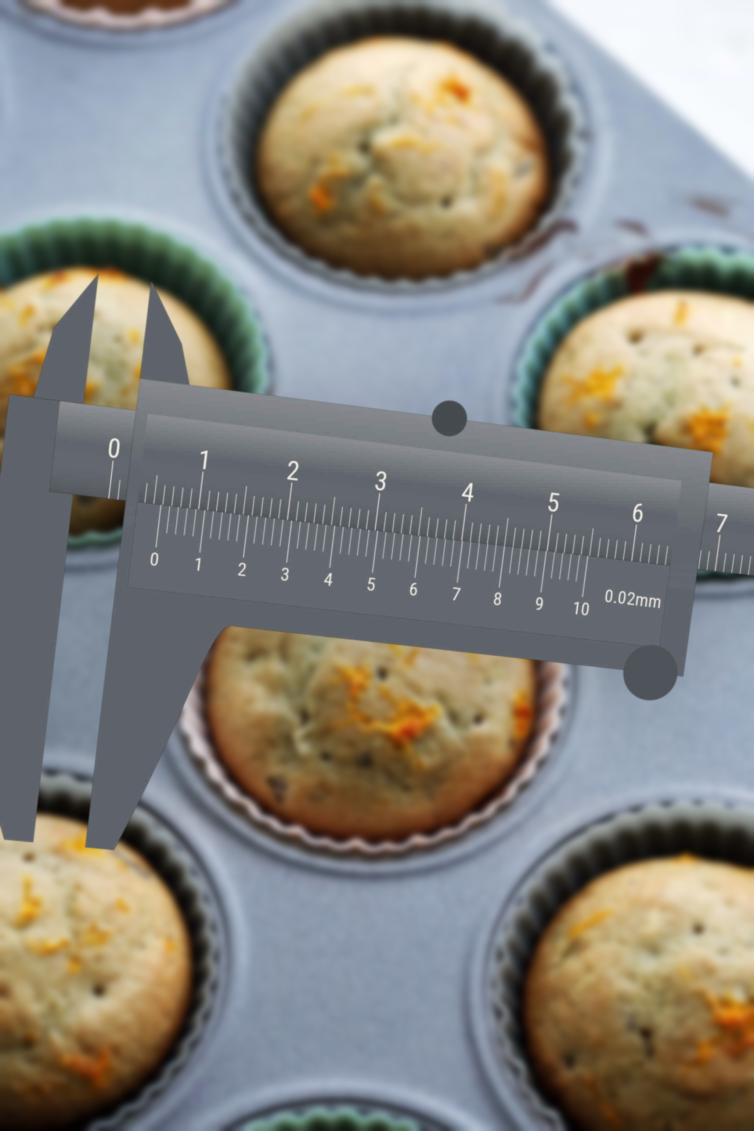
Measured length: 5.8 mm
